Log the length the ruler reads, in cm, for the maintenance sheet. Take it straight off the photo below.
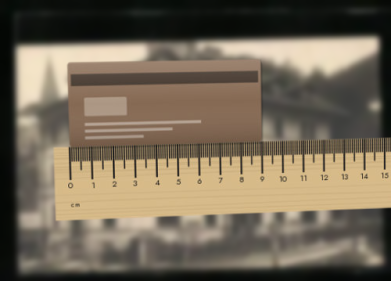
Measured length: 9 cm
